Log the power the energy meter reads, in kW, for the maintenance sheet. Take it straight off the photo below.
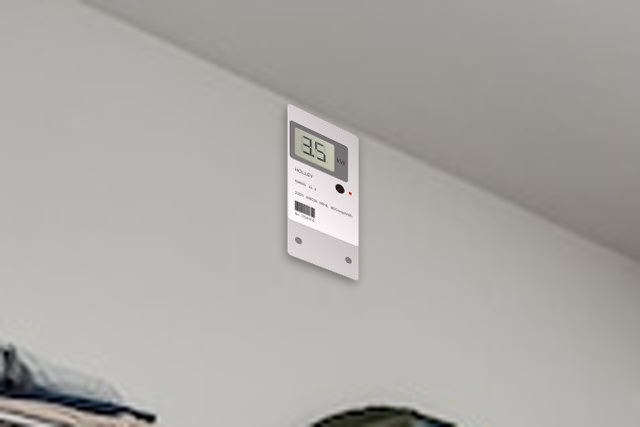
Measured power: 3.5 kW
